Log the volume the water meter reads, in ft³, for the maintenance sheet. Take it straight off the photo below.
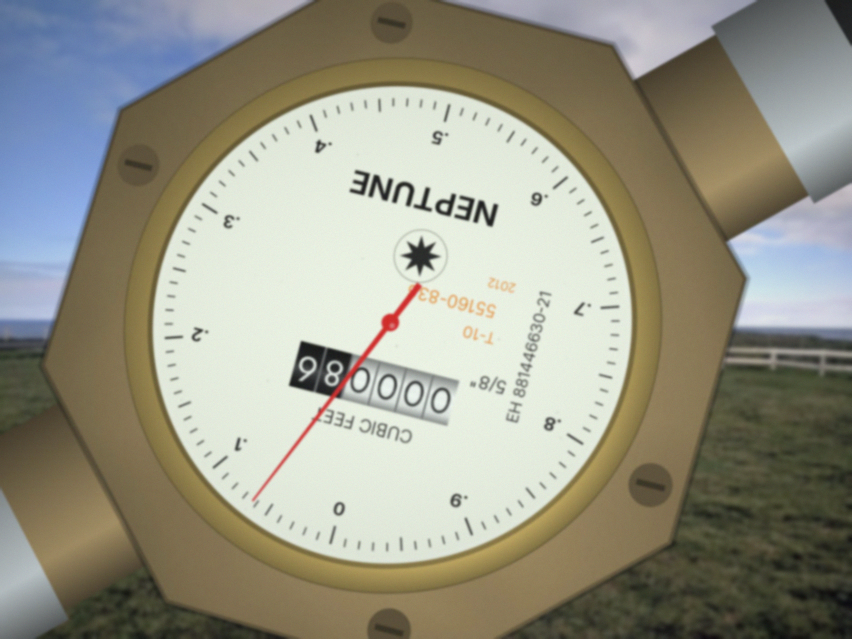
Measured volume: 86.06 ft³
